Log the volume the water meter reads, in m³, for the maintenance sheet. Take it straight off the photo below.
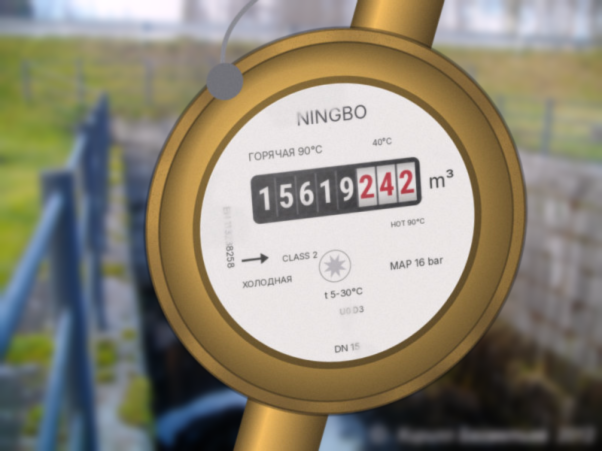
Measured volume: 15619.242 m³
